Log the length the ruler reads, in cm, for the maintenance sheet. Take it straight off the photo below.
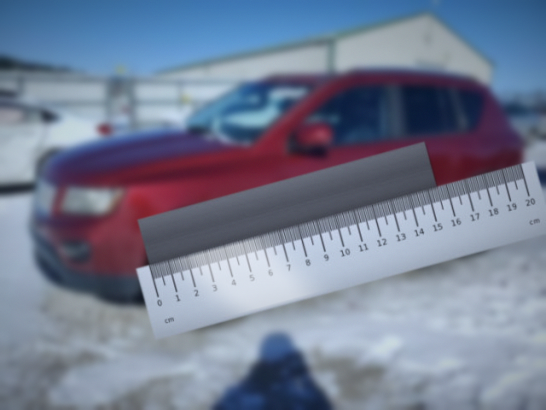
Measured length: 15.5 cm
